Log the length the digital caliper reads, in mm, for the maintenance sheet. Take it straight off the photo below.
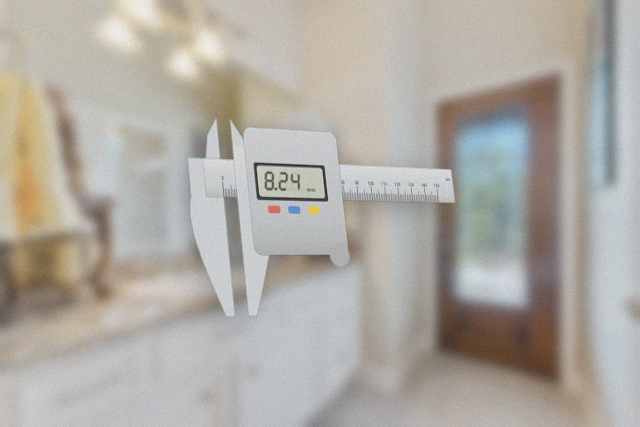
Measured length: 8.24 mm
